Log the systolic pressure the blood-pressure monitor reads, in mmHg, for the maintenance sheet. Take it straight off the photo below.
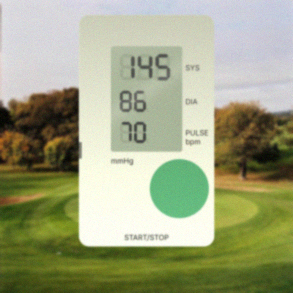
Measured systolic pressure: 145 mmHg
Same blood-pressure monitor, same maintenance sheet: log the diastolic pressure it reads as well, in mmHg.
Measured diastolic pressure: 86 mmHg
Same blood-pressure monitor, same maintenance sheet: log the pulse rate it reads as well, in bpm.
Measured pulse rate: 70 bpm
